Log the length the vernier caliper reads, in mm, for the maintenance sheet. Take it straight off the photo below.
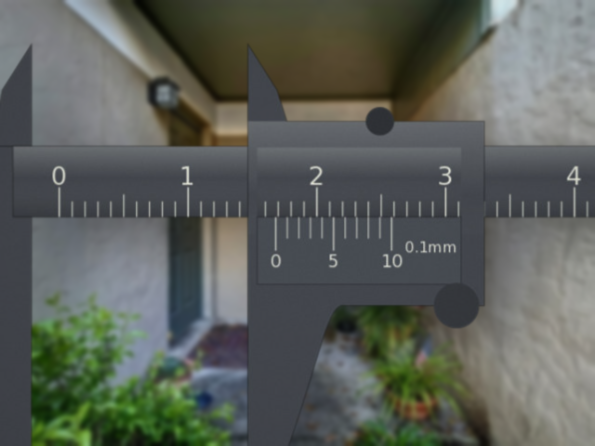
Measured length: 16.8 mm
